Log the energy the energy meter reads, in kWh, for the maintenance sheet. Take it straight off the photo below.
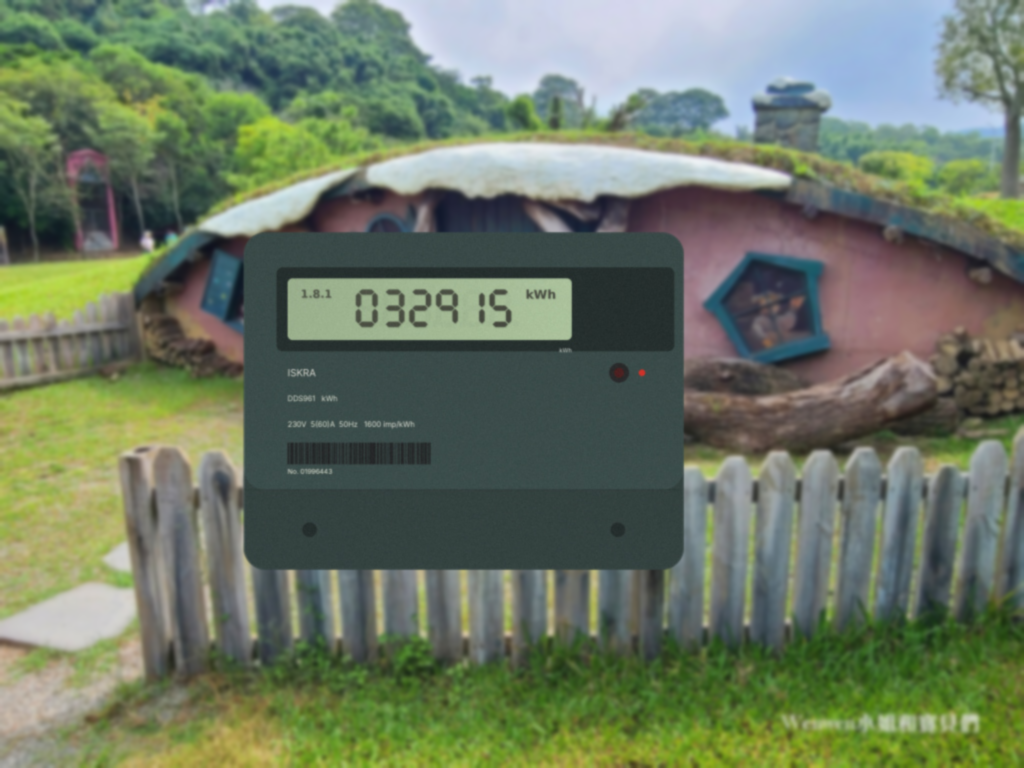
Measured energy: 32915 kWh
